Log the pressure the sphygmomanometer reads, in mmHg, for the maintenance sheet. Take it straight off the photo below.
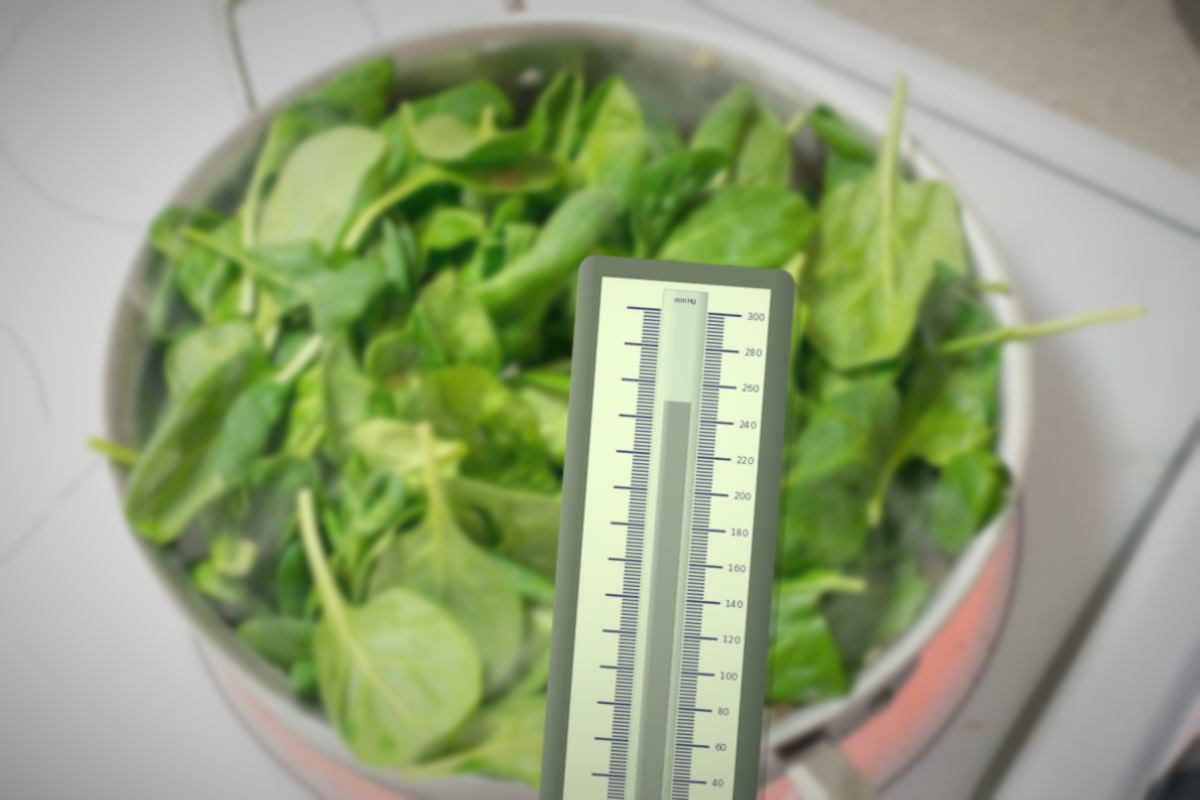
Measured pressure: 250 mmHg
